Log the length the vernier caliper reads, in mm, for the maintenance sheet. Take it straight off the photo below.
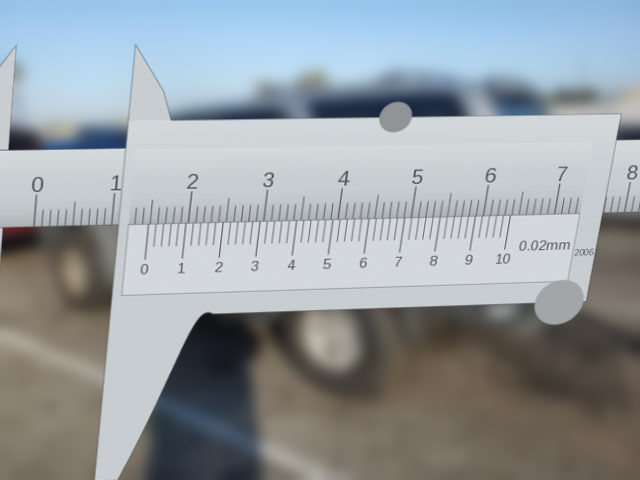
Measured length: 14.8 mm
